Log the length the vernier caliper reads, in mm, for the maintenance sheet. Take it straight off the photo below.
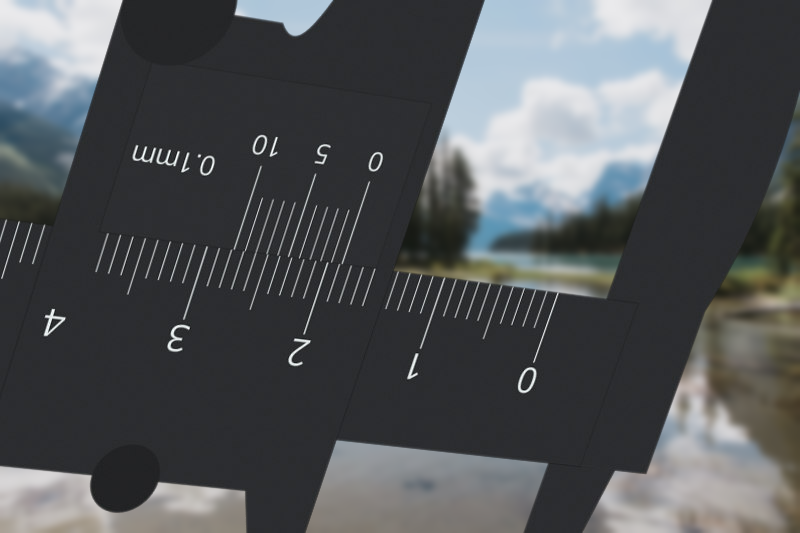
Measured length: 18.8 mm
